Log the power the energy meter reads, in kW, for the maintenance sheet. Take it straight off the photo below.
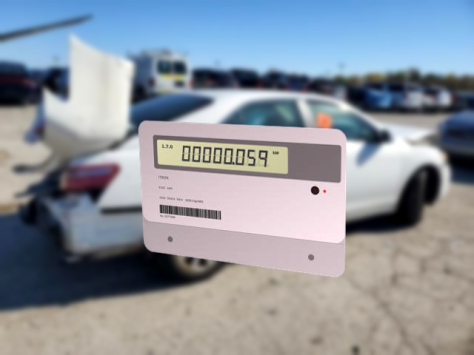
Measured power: 0.059 kW
